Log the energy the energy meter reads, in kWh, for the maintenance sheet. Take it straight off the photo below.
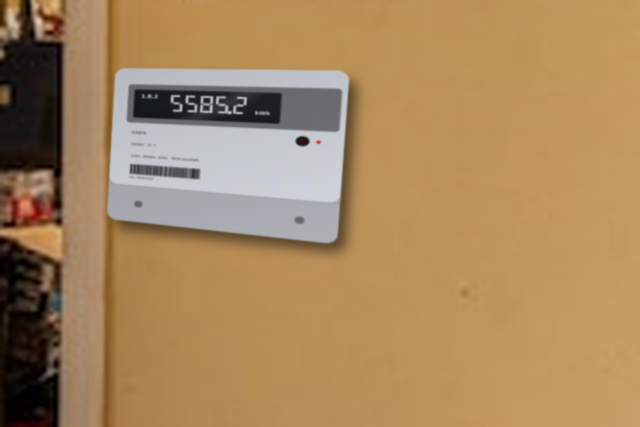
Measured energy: 5585.2 kWh
